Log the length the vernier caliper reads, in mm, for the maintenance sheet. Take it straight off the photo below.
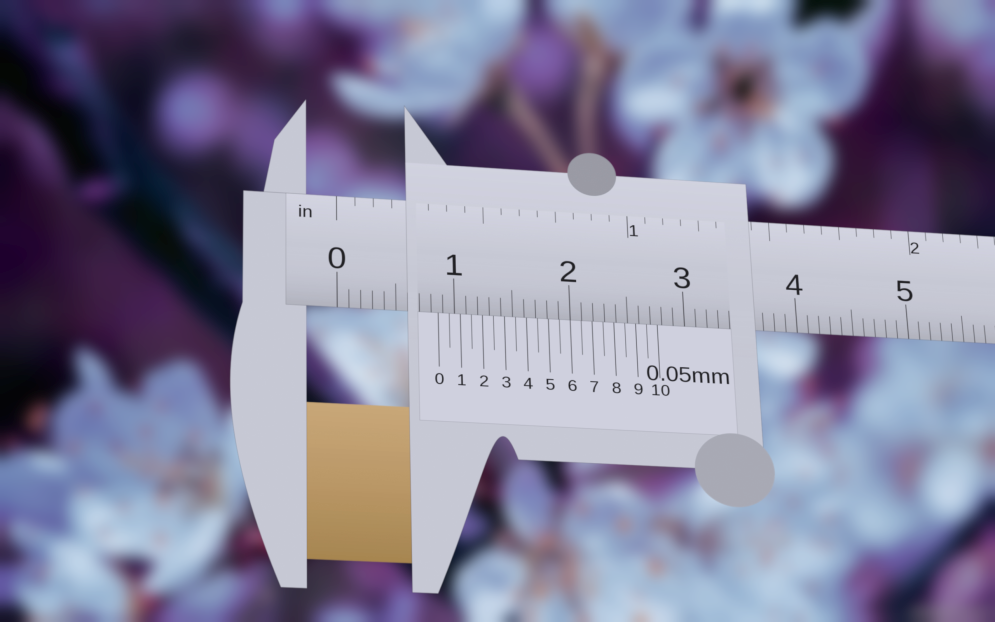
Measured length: 8.6 mm
